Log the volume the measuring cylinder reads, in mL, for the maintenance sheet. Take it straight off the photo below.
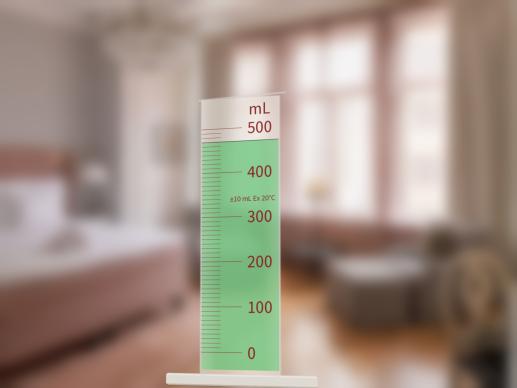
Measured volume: 470 mL
